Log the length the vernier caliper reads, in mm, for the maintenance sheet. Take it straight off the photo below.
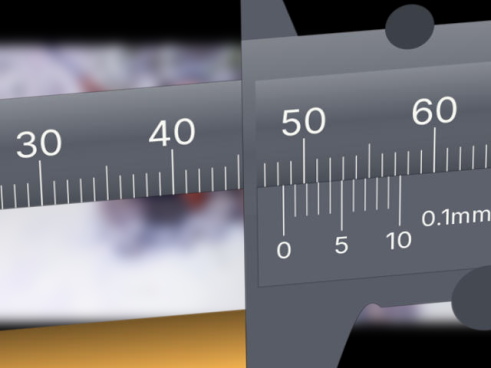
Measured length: 48.4 mm
